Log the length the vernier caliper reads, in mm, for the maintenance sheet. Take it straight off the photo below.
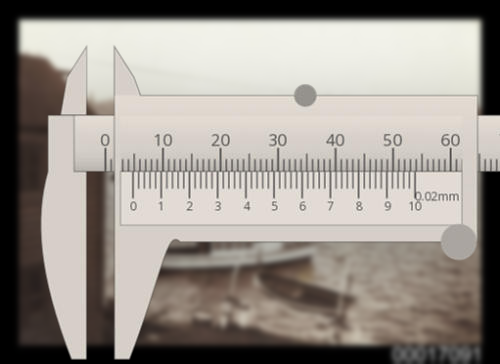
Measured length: 4.8 mm
